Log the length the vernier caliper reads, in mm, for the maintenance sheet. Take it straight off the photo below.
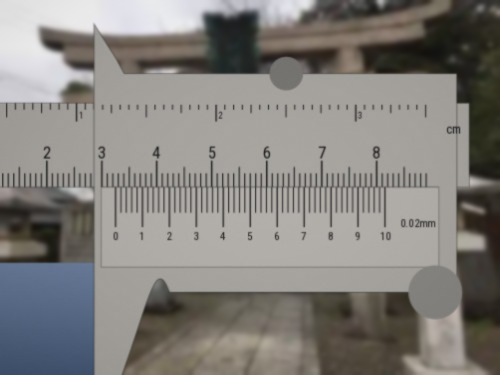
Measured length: 32.5 mm
